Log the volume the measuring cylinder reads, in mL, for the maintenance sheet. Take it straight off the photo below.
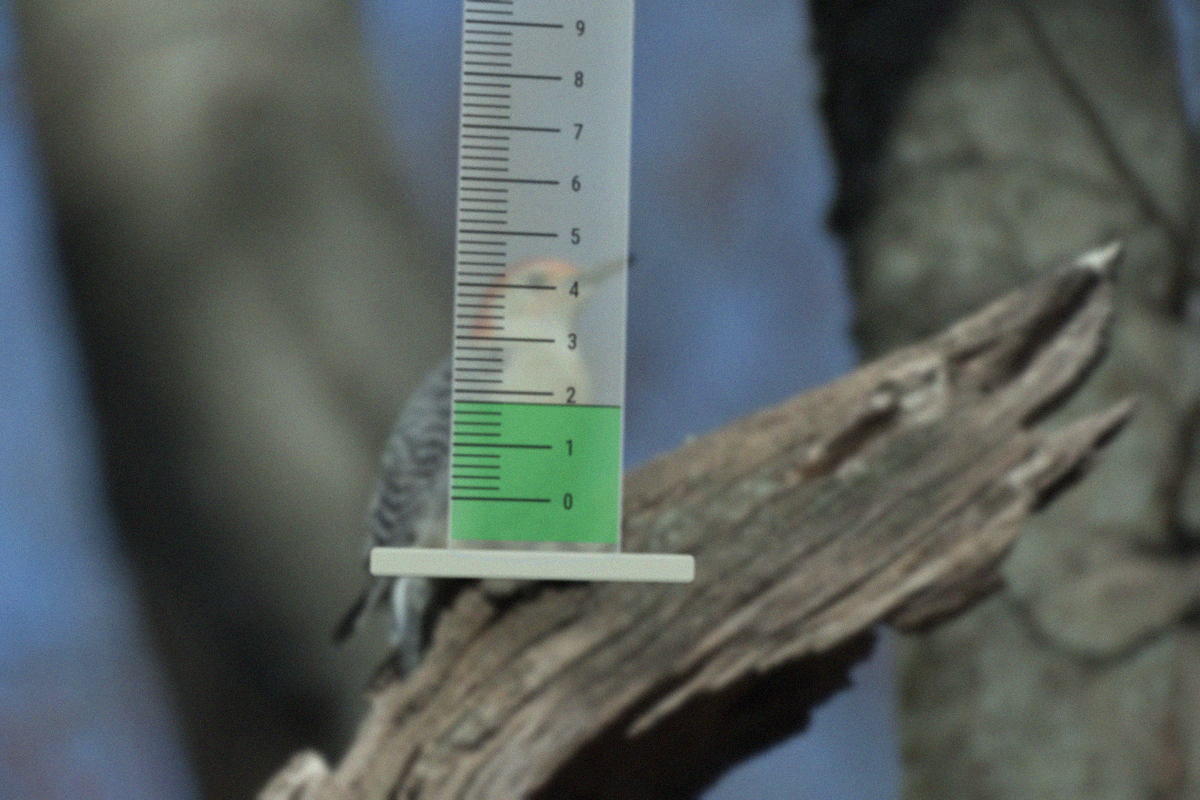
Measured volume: 1.8 mL
